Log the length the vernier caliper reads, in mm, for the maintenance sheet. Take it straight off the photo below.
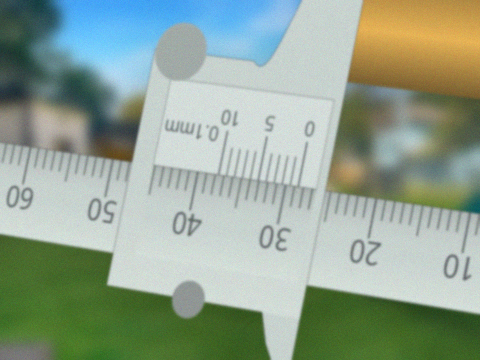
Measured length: 28.6 mm
